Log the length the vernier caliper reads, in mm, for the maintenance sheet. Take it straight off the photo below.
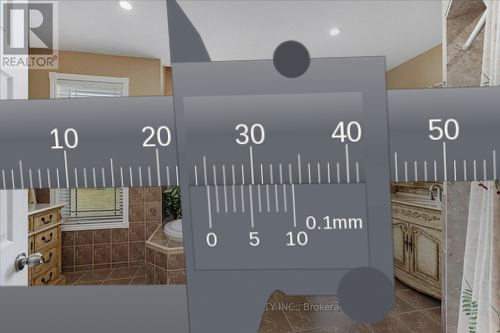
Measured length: 25.2 mm
